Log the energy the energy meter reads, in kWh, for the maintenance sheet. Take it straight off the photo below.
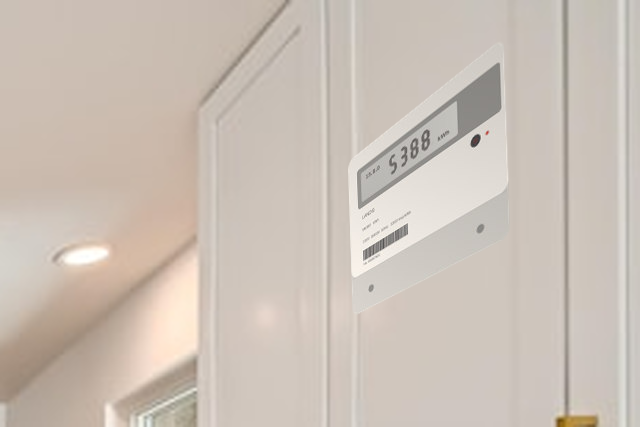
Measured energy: 5388 kWh
